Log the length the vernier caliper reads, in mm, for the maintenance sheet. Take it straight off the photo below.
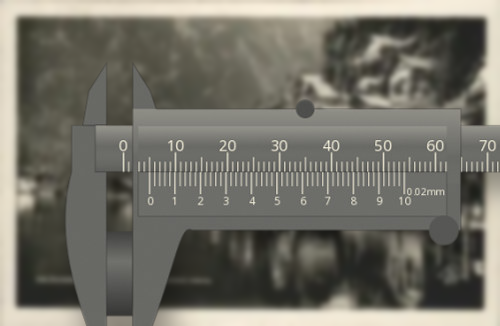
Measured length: 5.0 mm
